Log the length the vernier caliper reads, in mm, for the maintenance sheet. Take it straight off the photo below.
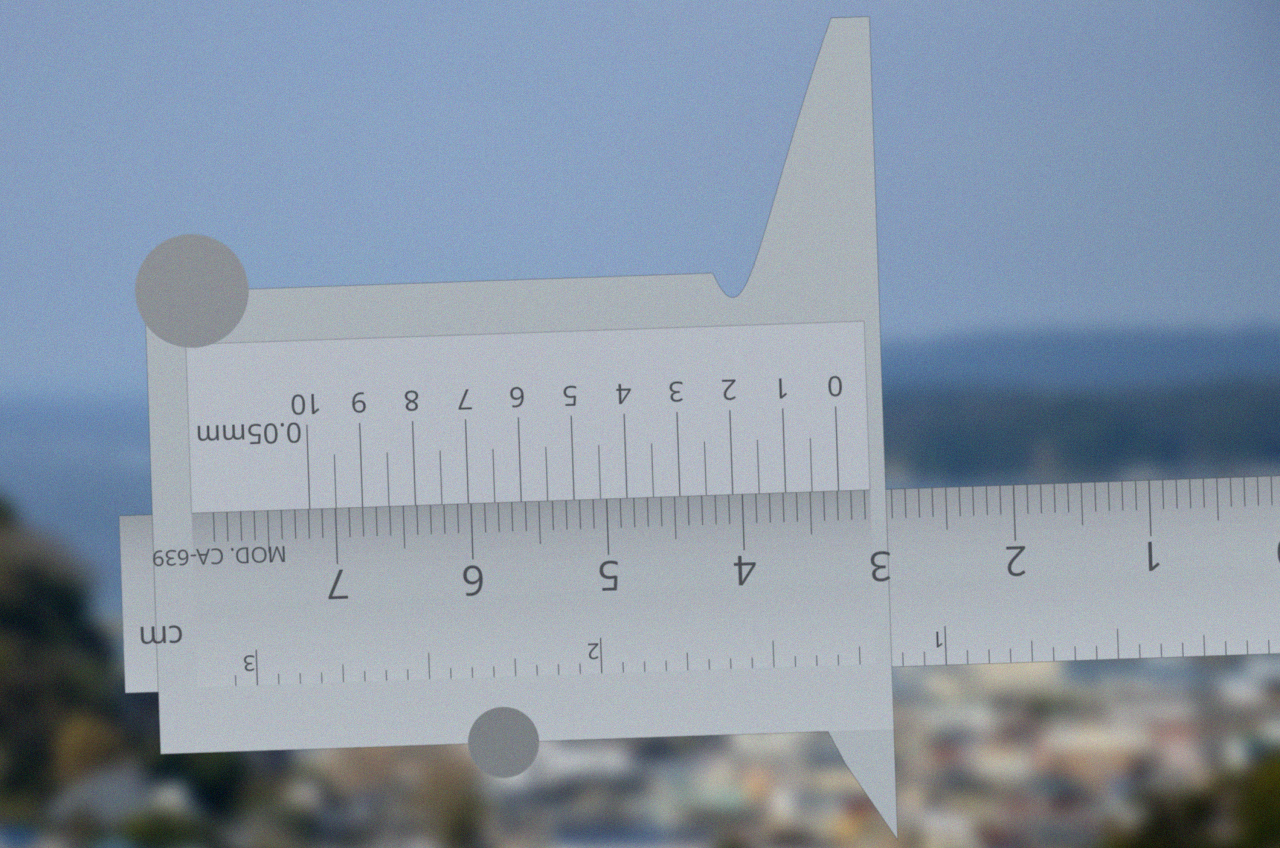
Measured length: 32.9 mm
